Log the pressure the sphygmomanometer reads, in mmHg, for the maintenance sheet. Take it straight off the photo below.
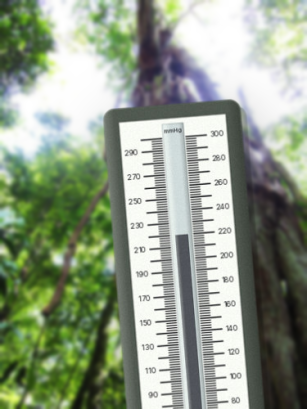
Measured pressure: 220 mmHg
